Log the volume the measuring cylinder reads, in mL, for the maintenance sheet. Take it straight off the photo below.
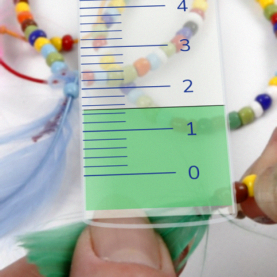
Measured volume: 1.5 mL
